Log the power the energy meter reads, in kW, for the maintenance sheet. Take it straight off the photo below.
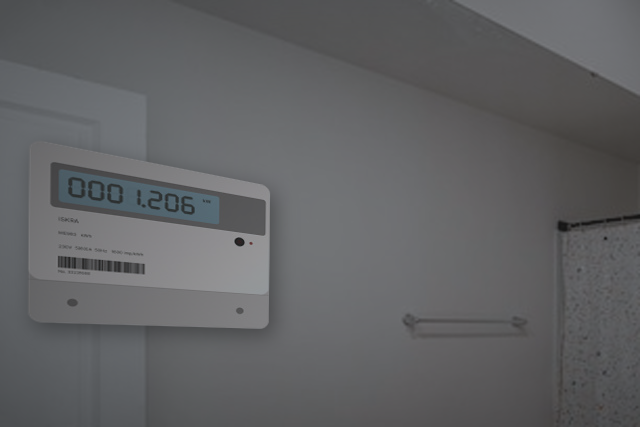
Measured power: 1.206 kW
